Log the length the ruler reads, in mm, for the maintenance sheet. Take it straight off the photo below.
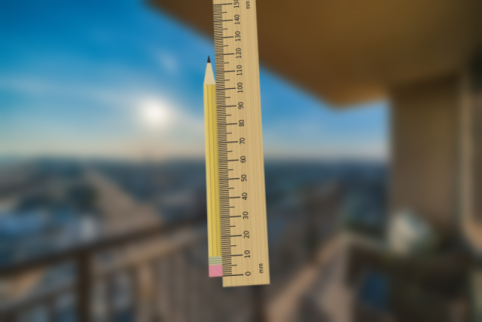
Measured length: 120 mm
